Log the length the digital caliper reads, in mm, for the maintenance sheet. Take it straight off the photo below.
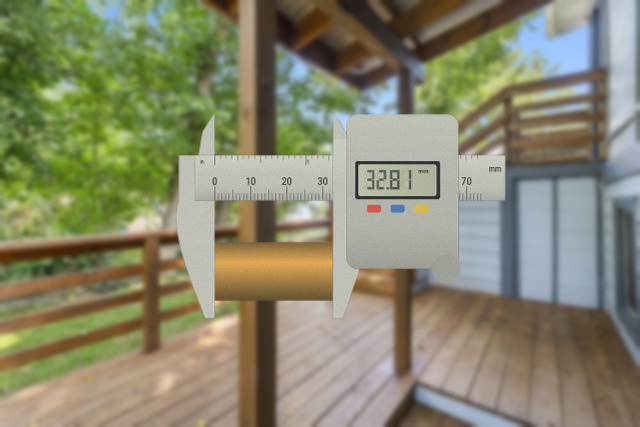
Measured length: 32.81 mm
